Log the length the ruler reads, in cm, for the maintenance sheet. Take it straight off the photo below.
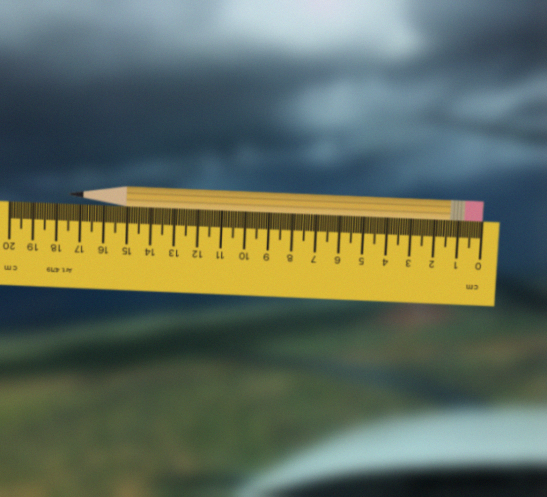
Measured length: 17.5 cm
